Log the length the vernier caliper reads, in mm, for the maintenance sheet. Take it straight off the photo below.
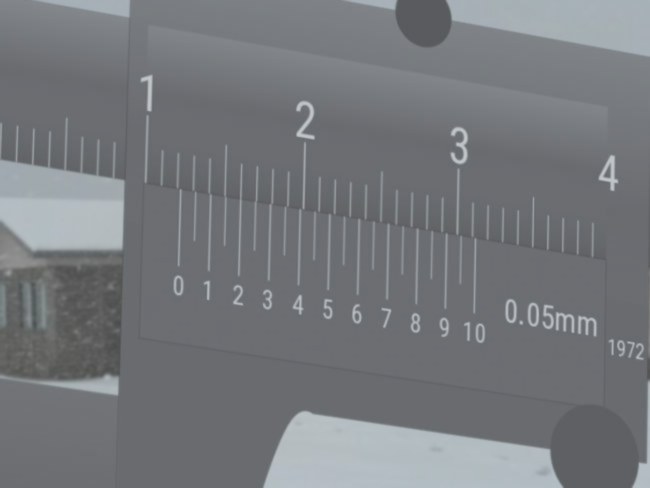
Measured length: 12.2 mm
